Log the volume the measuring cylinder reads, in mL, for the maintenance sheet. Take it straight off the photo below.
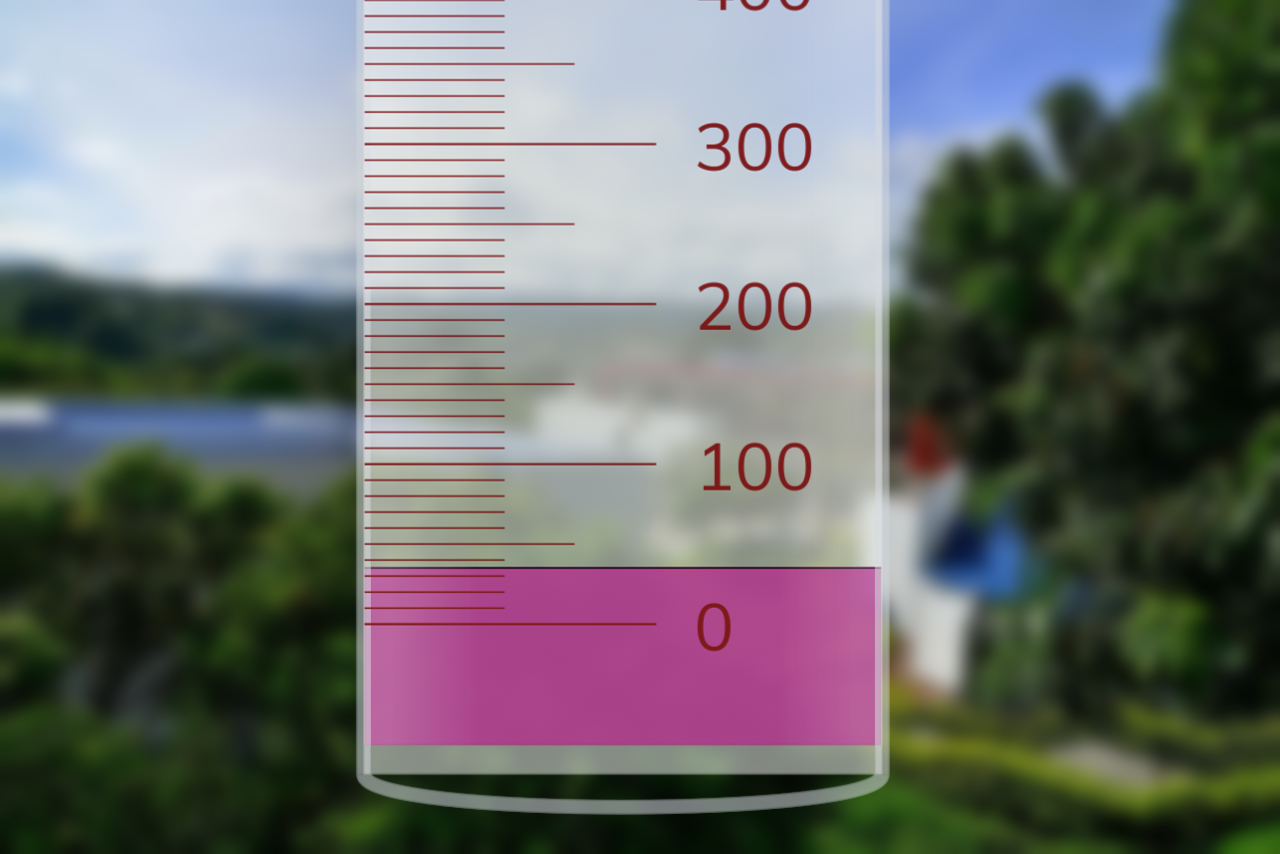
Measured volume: 35 mL
